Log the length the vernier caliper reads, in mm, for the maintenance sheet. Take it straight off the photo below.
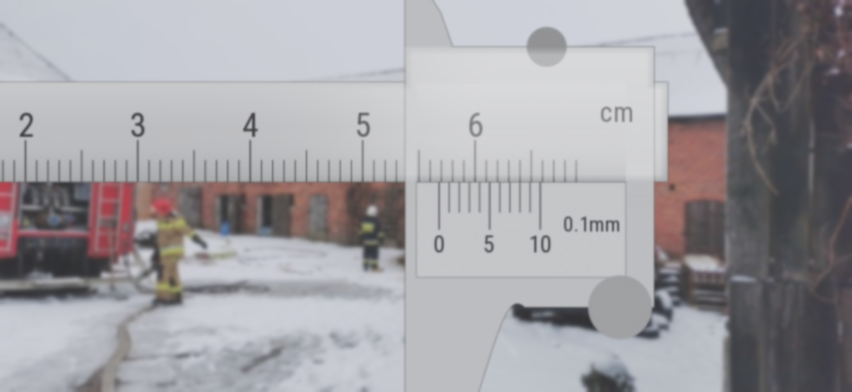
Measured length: 56.8 mm
